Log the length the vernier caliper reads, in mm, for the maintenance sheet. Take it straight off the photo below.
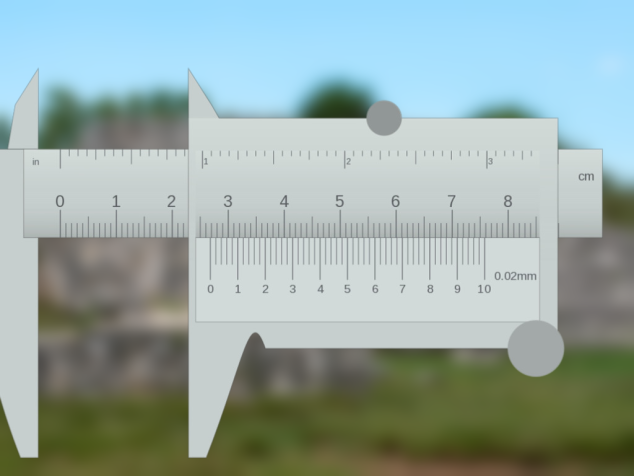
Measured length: 26.8 mm
